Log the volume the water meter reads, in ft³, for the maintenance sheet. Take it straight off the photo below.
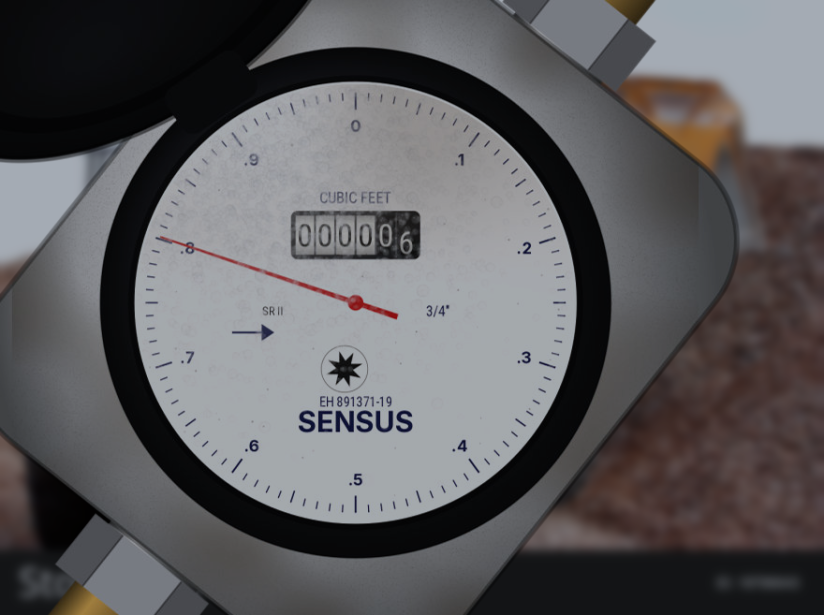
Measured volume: 5.80 ft³
